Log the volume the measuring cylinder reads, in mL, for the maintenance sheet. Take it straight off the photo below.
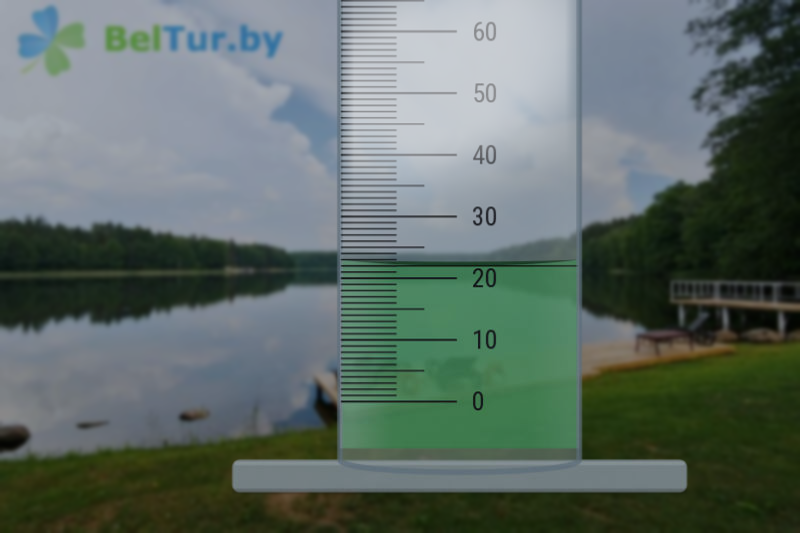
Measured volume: 22 mL
